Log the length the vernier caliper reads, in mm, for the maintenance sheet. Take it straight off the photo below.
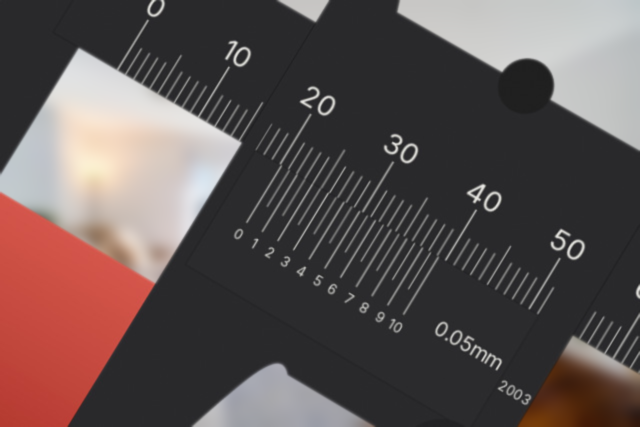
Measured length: 20.2 mm
